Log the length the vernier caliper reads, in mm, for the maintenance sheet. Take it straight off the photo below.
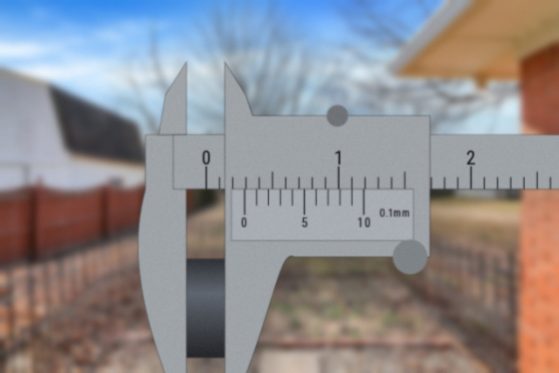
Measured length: 2.9 mm
